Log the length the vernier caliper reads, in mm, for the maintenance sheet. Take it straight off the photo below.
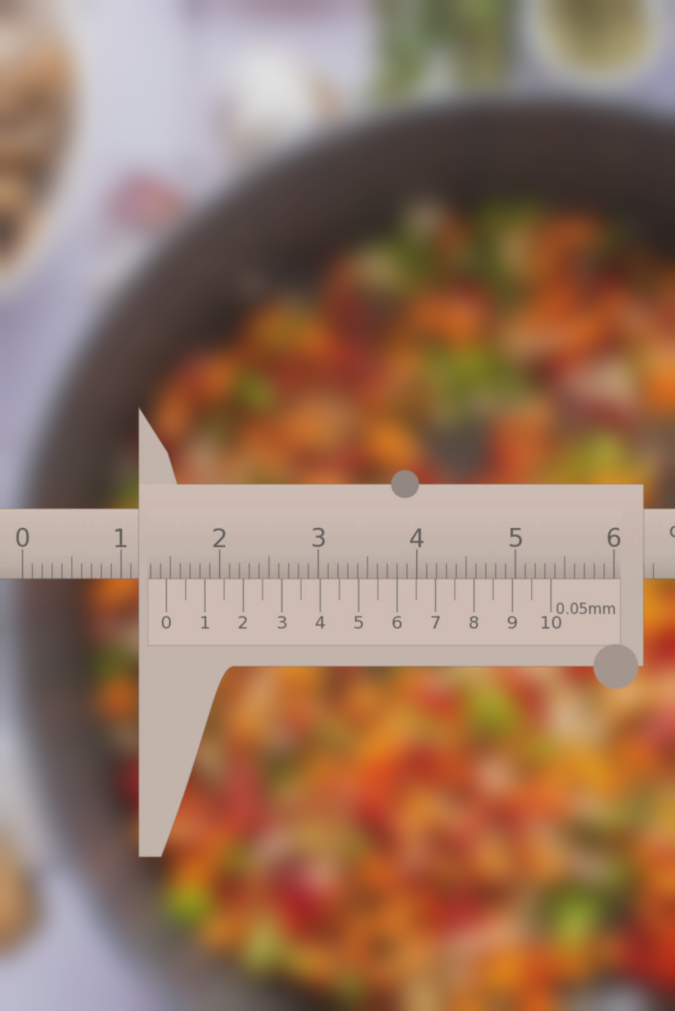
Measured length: 14.6 mm
